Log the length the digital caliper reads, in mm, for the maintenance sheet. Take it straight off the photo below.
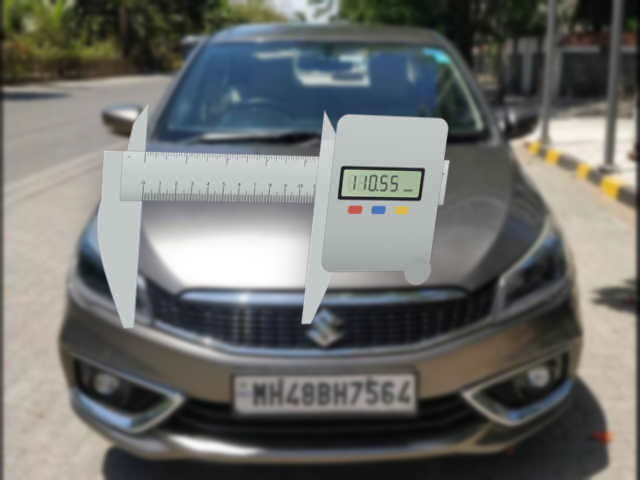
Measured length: 110.55 mm
